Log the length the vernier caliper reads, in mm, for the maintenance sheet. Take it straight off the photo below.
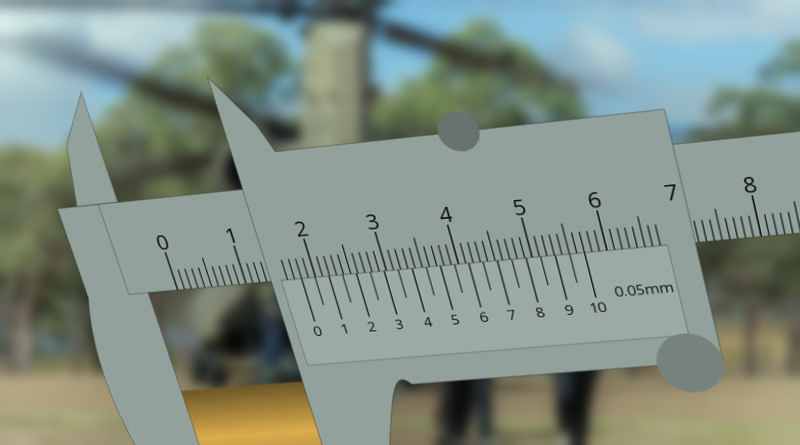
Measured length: 18.0 mm
